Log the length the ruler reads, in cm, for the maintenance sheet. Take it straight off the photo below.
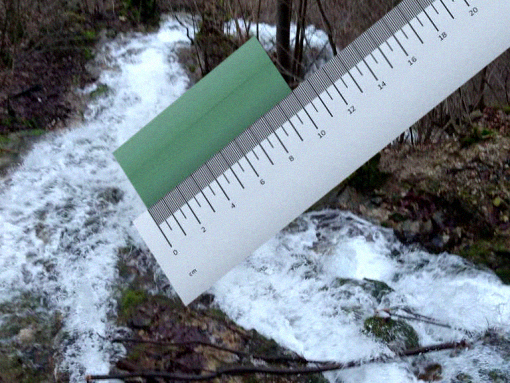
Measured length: 10 cm
